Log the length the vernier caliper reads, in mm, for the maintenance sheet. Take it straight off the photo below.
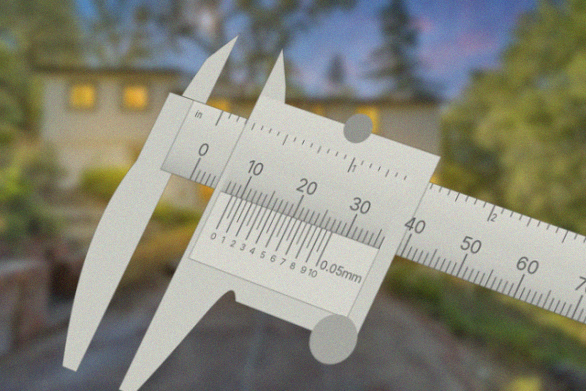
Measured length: 8.4 mm
